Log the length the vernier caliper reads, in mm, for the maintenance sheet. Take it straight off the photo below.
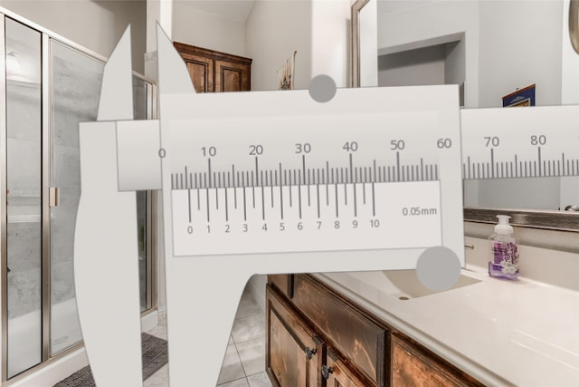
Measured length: 5.5 mm
